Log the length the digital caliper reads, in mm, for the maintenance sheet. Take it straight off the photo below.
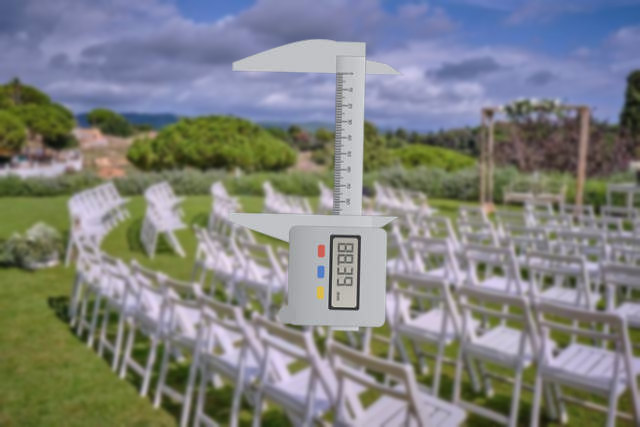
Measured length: 88.39 mm
